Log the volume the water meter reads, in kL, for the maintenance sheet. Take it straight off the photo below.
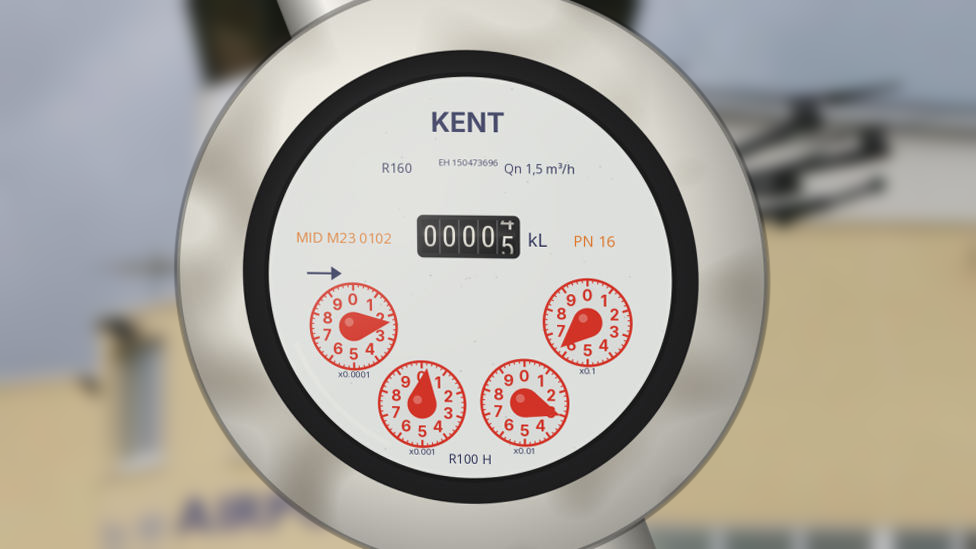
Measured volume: 4.6302 kL
